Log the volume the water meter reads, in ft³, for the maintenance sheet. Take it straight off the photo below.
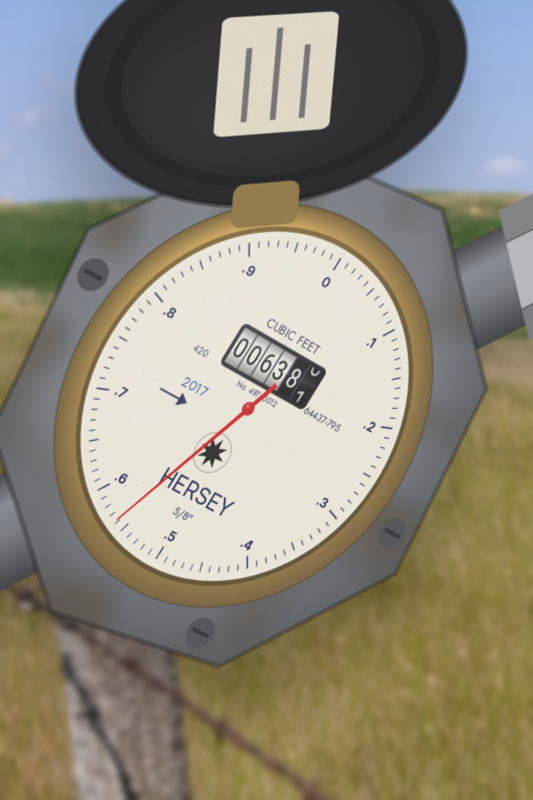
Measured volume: 6380.56 ft³
